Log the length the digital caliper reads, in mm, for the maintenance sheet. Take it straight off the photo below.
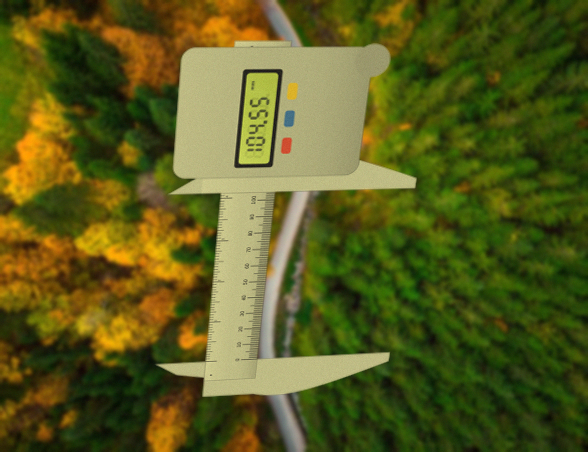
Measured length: 104.55 mm
